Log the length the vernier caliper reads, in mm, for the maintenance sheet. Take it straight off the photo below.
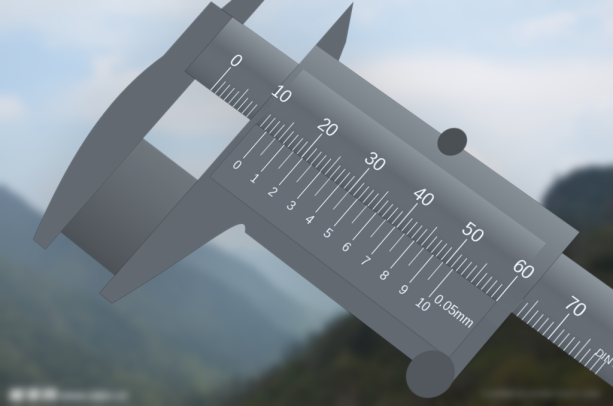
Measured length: 12.4 mm
